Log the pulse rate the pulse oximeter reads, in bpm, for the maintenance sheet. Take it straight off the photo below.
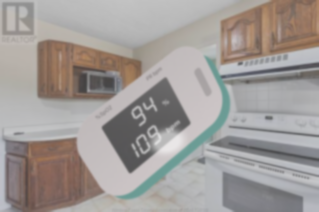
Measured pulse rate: 109 bpm
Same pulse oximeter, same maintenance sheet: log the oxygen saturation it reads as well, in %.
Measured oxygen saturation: 94 %
